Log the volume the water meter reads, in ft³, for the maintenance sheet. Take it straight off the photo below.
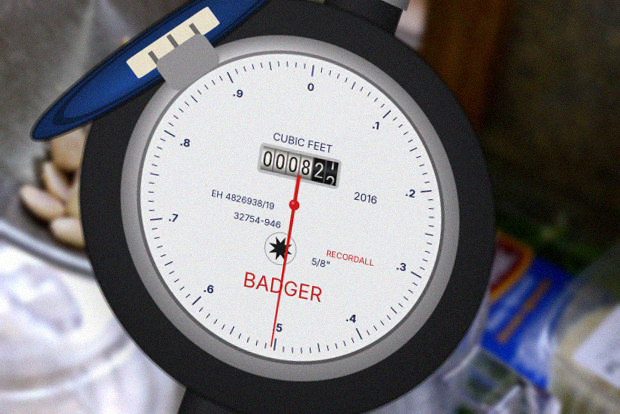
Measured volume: 821.50 ft³
